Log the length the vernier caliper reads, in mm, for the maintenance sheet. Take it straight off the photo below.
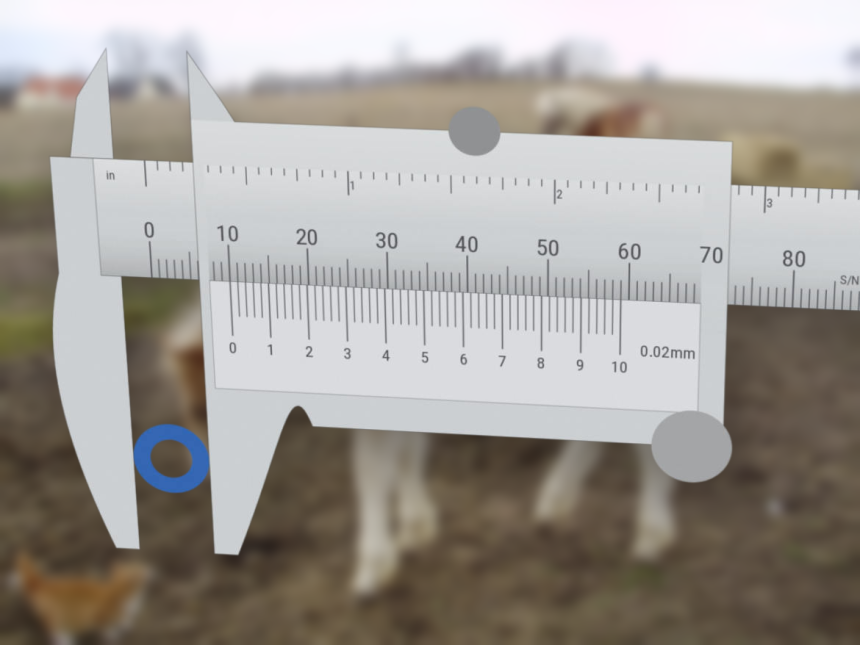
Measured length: 10.0 mm
